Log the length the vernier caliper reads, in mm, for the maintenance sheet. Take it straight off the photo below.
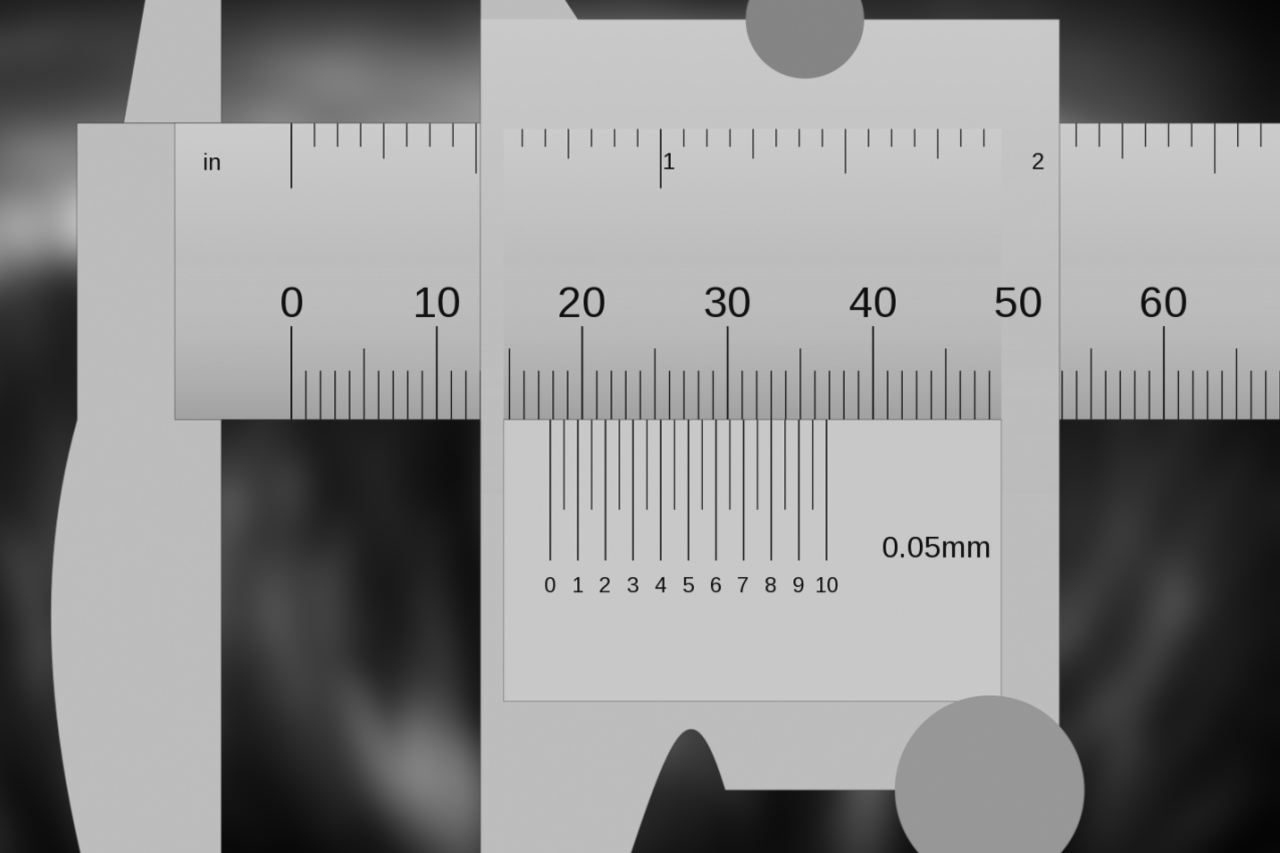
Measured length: 17.8 mm
